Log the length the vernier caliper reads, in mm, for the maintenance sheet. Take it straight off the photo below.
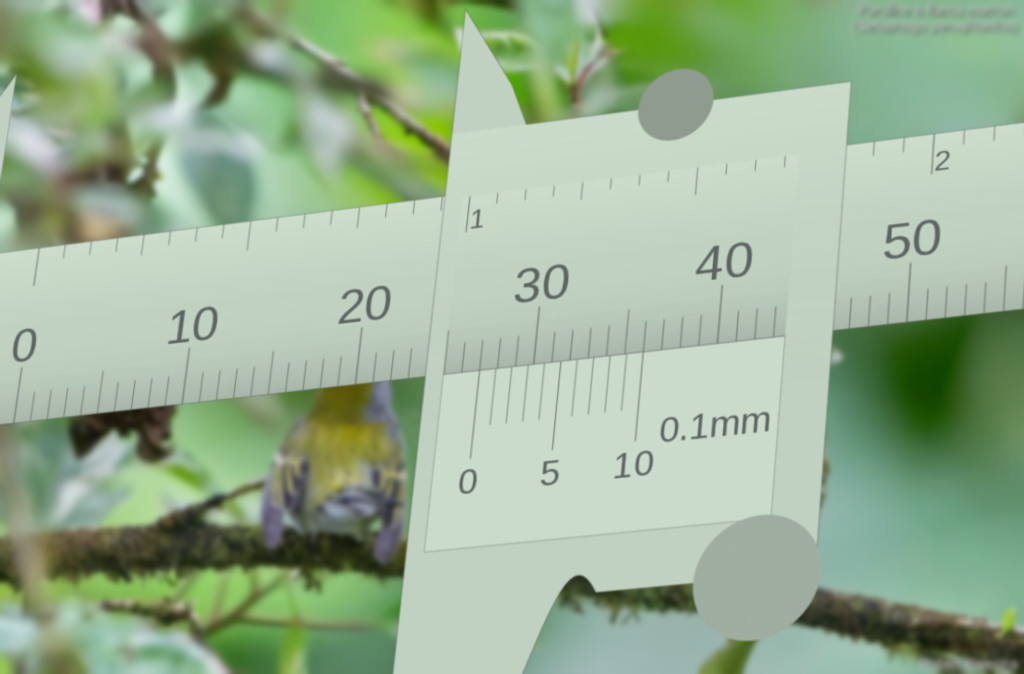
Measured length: 27.0 mm
